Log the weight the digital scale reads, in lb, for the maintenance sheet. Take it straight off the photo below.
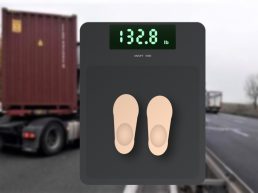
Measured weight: 132.8 lb
